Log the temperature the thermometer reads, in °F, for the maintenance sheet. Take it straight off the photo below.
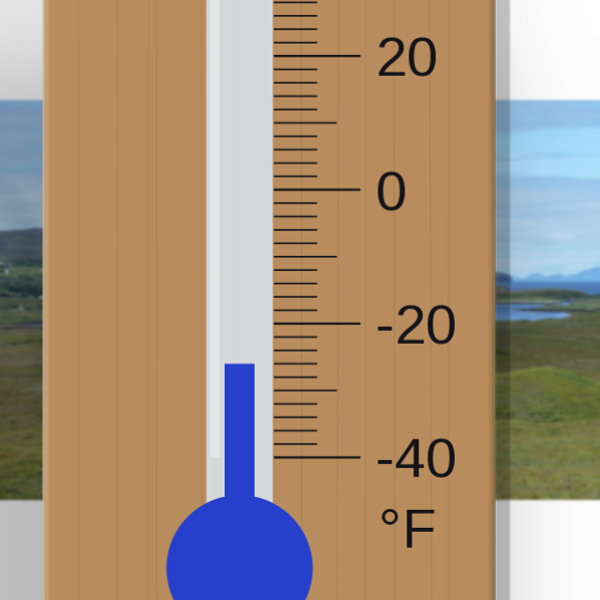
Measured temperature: -26 °F
